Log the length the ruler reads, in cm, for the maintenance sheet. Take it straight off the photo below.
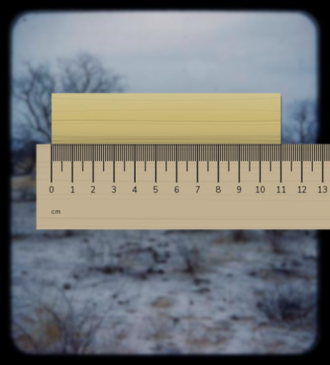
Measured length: 11 cm
